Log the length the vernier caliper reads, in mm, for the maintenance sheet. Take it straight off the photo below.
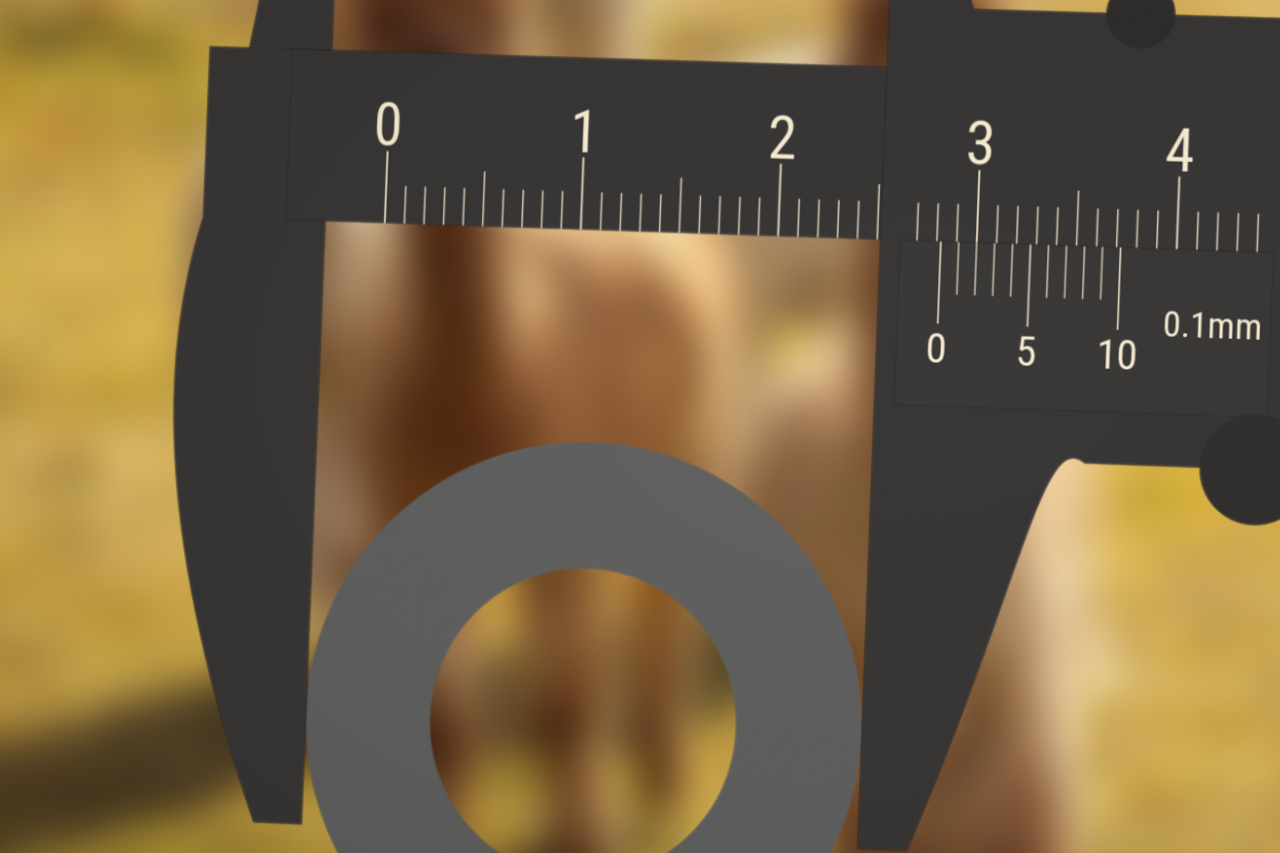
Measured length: 28.2 mm
